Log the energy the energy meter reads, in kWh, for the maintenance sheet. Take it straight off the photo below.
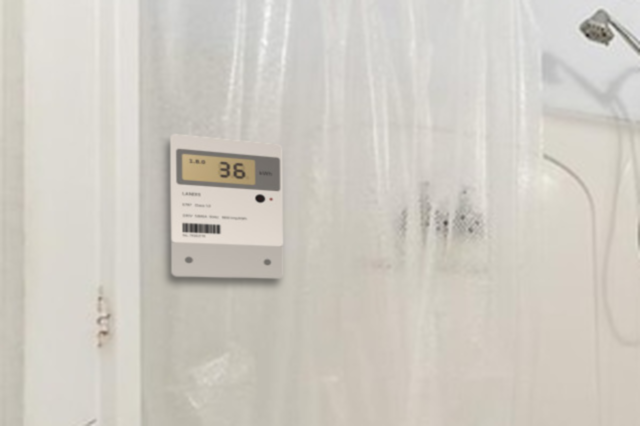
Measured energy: 36 kWh
